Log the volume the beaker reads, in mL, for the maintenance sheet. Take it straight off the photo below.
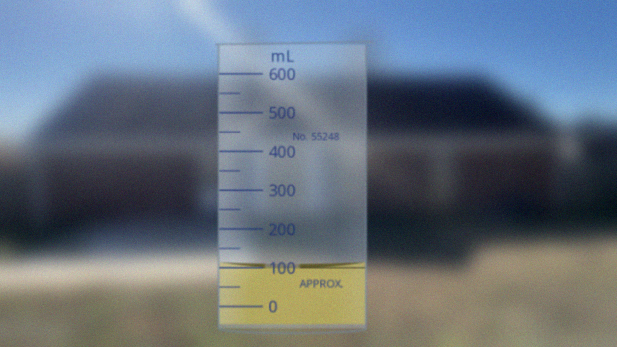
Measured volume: 100 mL
